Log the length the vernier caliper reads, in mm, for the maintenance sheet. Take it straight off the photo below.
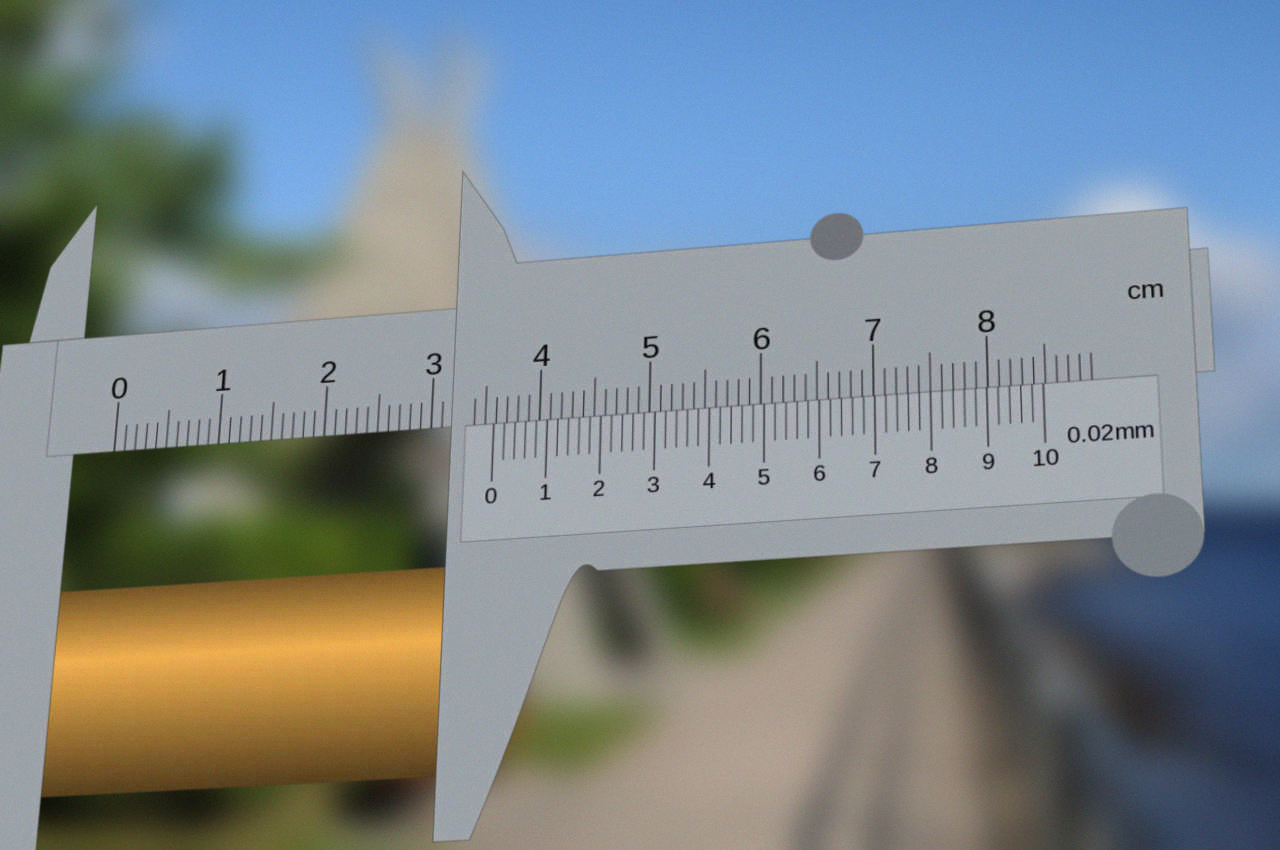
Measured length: 35.8 mm
